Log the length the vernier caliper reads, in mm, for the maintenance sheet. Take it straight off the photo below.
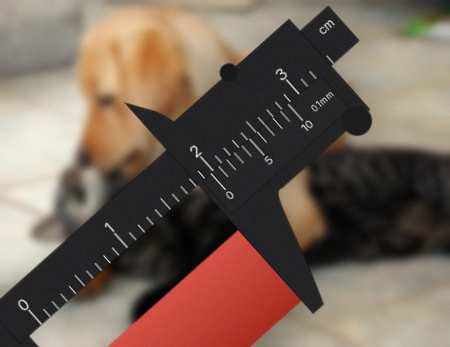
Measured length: 19.7 mm
